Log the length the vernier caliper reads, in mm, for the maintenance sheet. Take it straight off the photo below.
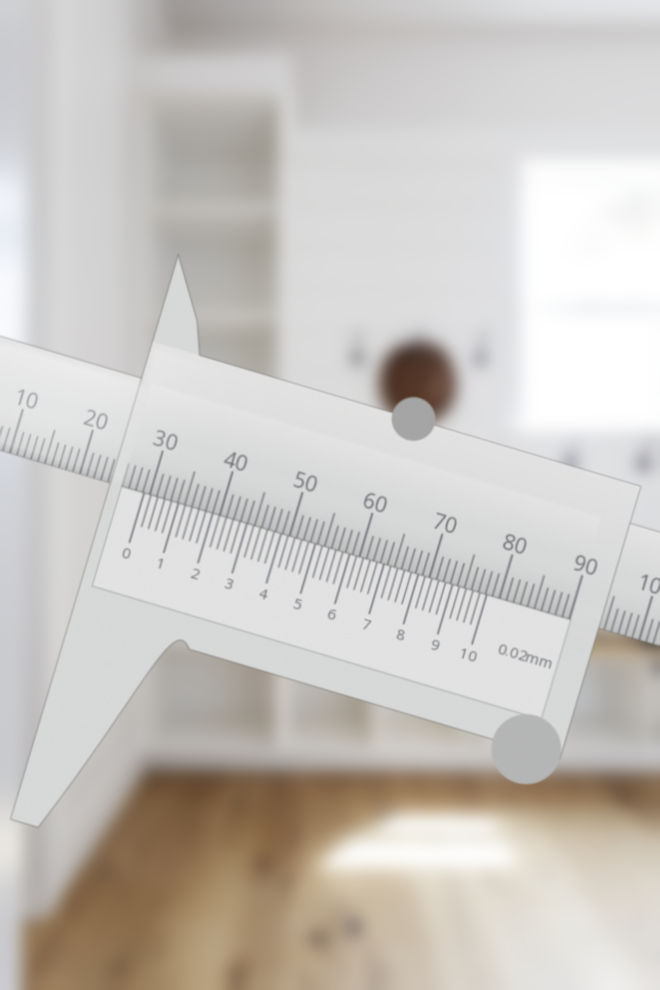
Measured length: 29.2 mm
